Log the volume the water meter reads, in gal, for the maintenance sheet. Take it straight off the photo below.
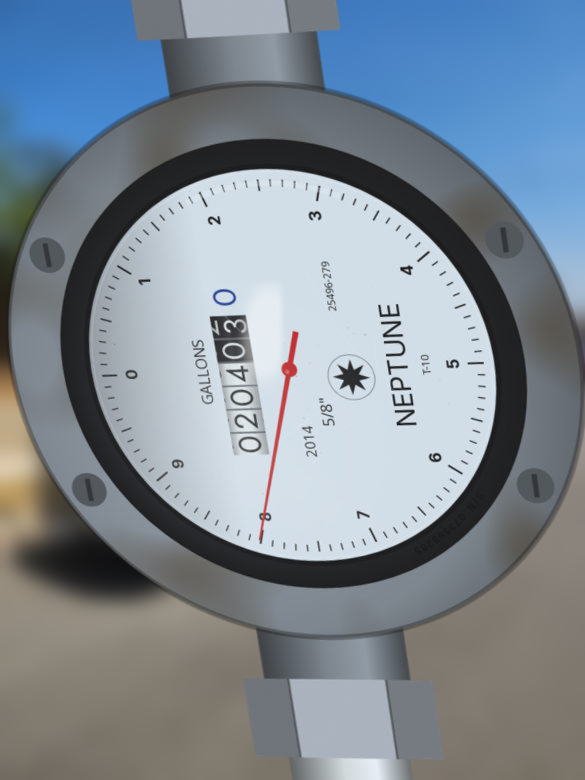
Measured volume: 204028.0 gal
